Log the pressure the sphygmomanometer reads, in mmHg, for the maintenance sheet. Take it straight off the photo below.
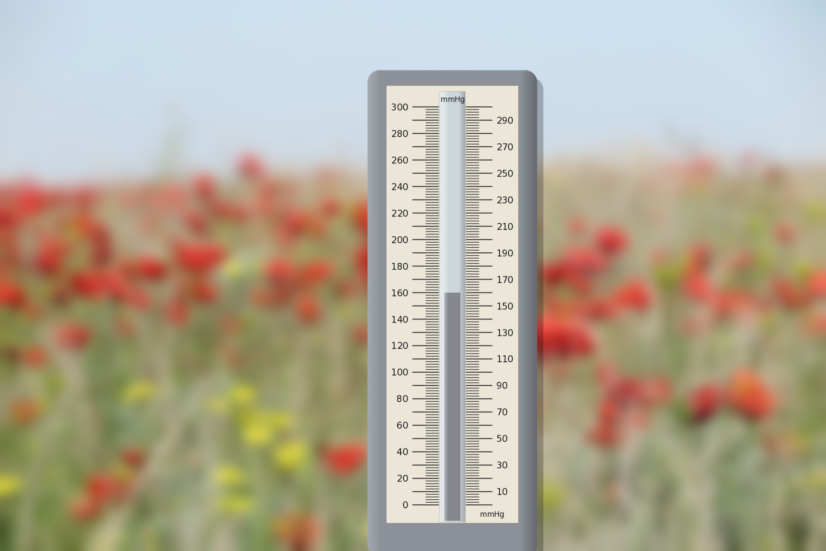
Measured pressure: 160 mmHg
